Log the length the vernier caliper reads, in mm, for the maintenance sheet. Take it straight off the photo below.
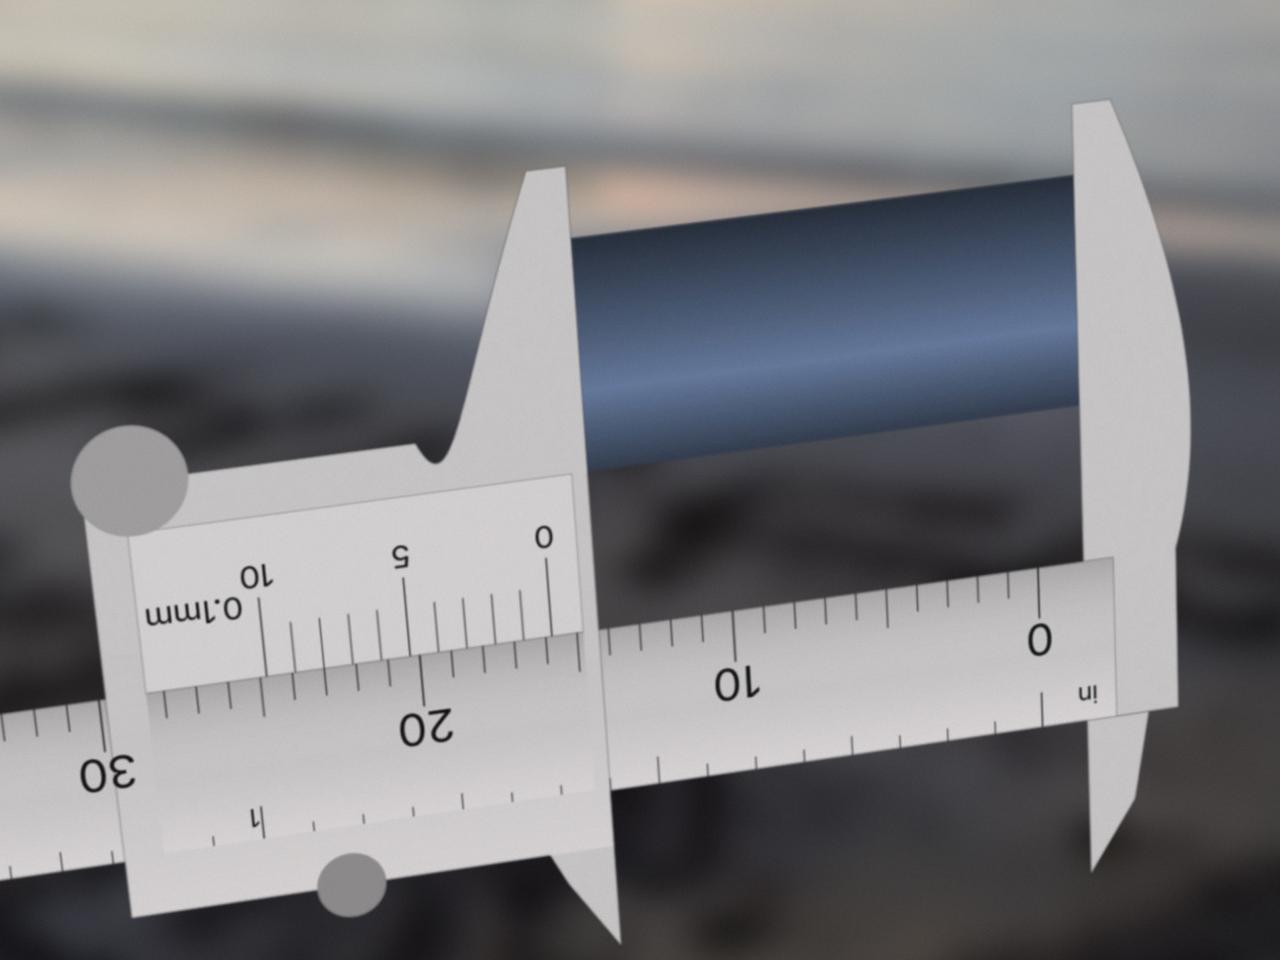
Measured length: 15.8 mm
